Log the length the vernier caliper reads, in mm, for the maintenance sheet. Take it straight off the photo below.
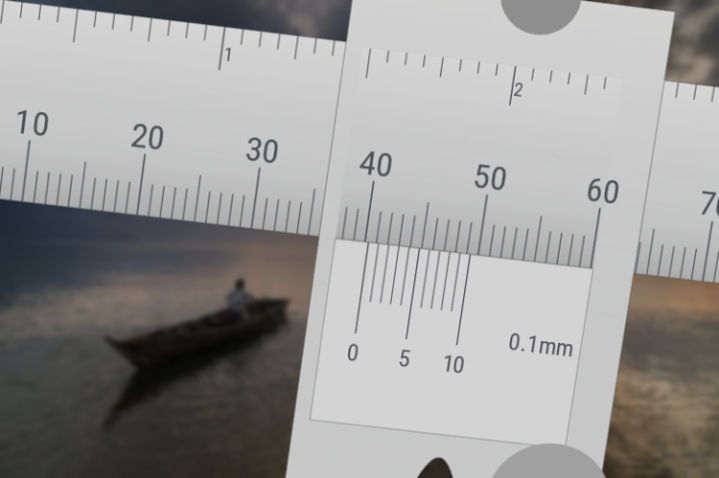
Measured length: 40.3 mm
